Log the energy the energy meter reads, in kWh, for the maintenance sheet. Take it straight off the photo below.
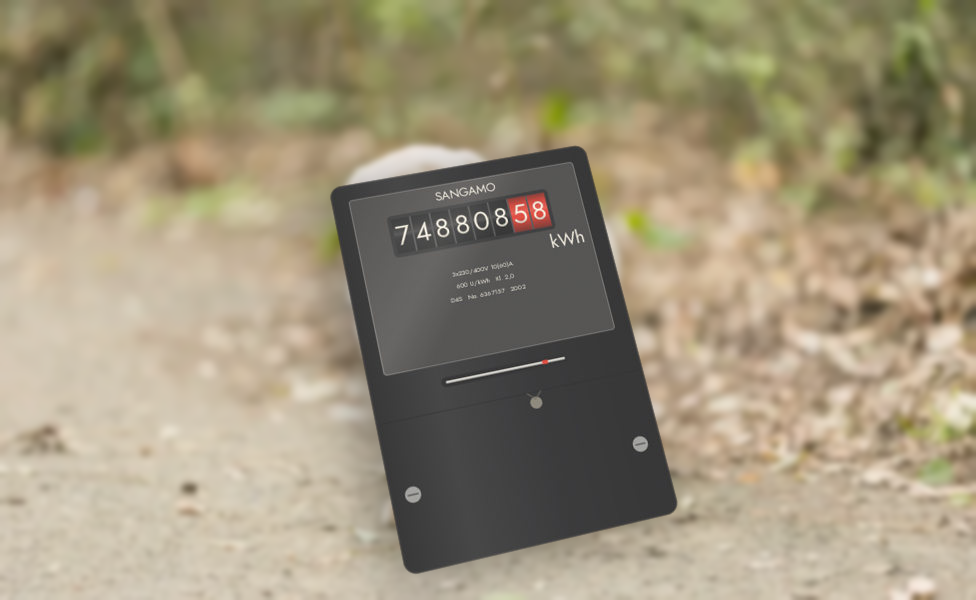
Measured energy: 748808.58 kWh
